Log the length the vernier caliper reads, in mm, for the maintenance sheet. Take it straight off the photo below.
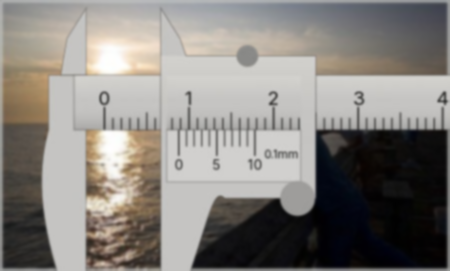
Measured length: 8.8 mm
